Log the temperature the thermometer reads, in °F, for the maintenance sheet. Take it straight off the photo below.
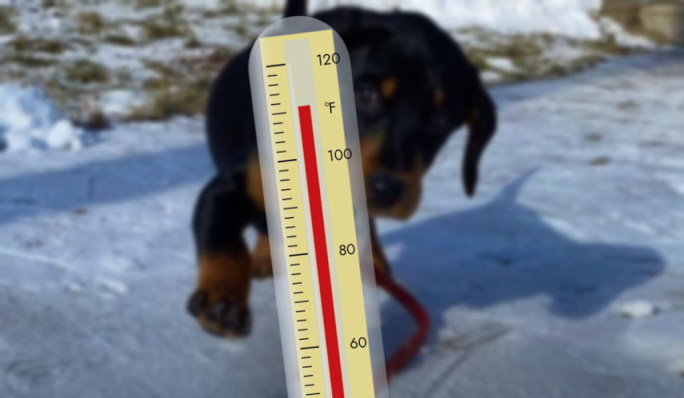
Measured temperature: 111 °F
